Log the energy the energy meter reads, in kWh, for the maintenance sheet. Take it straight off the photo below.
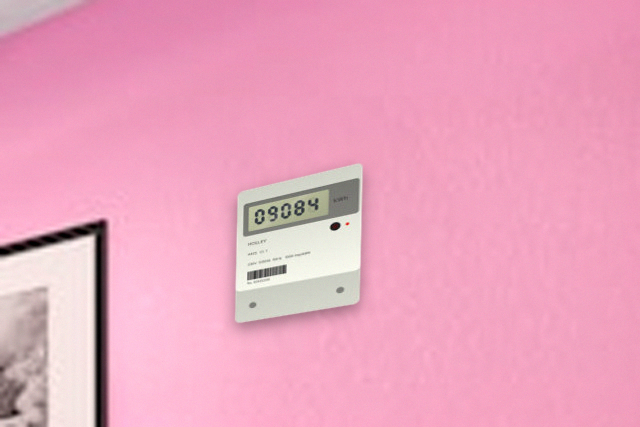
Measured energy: 9084 kWh
